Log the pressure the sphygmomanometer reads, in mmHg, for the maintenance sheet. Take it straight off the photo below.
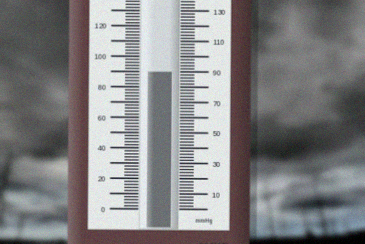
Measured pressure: 90 mmHg
